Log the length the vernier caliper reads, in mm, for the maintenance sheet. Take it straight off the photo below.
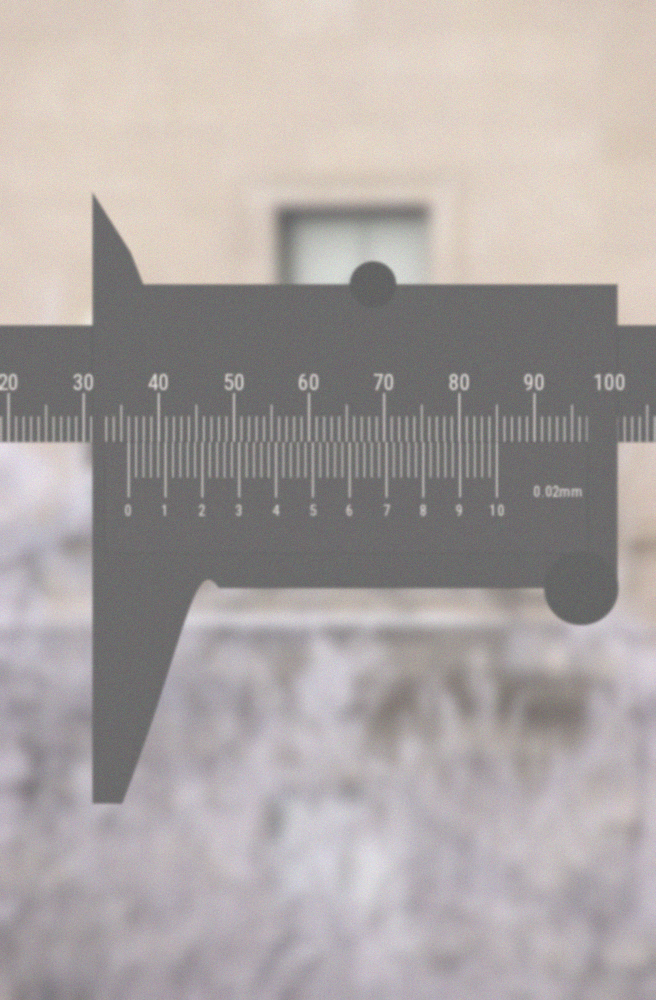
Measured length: 36.0 mm
